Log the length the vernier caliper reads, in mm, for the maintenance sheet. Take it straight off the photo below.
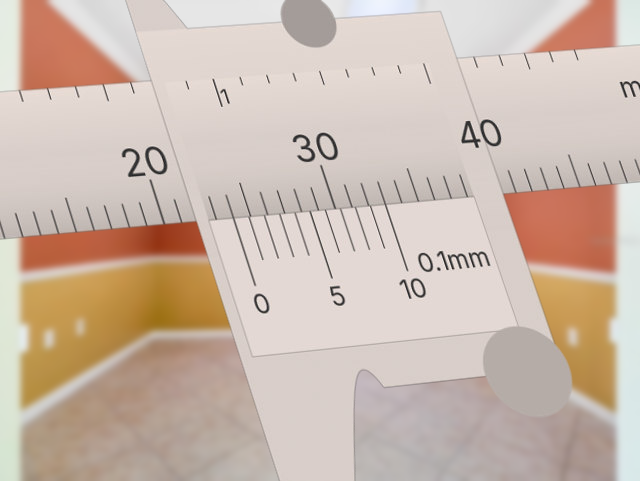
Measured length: 24.0 mm
